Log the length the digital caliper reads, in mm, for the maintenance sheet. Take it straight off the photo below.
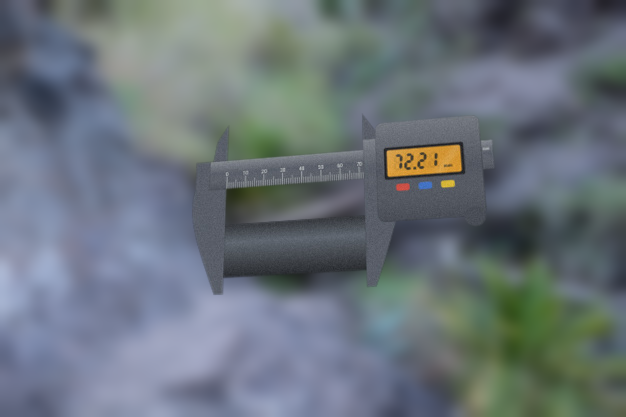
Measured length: 72.21 mm
